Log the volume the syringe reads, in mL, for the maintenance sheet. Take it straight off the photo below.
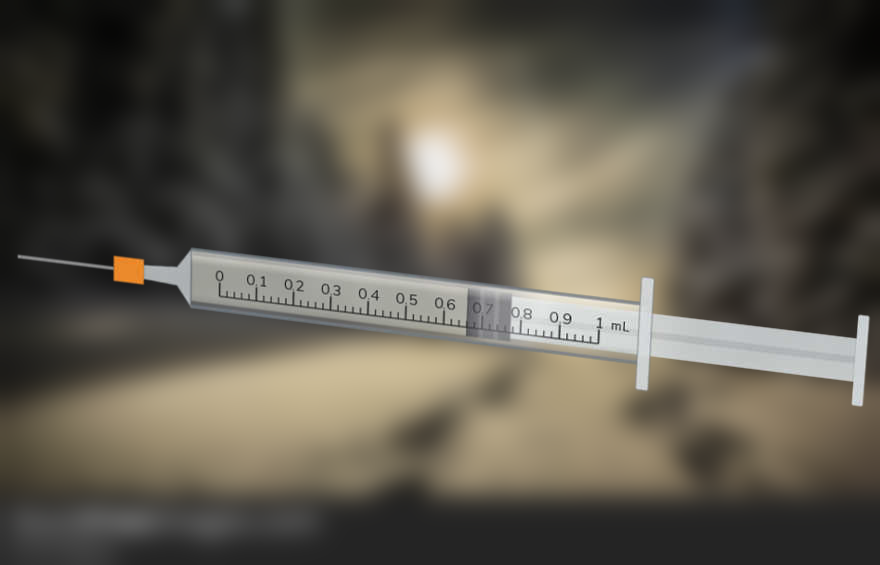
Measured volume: 0.66 mL
